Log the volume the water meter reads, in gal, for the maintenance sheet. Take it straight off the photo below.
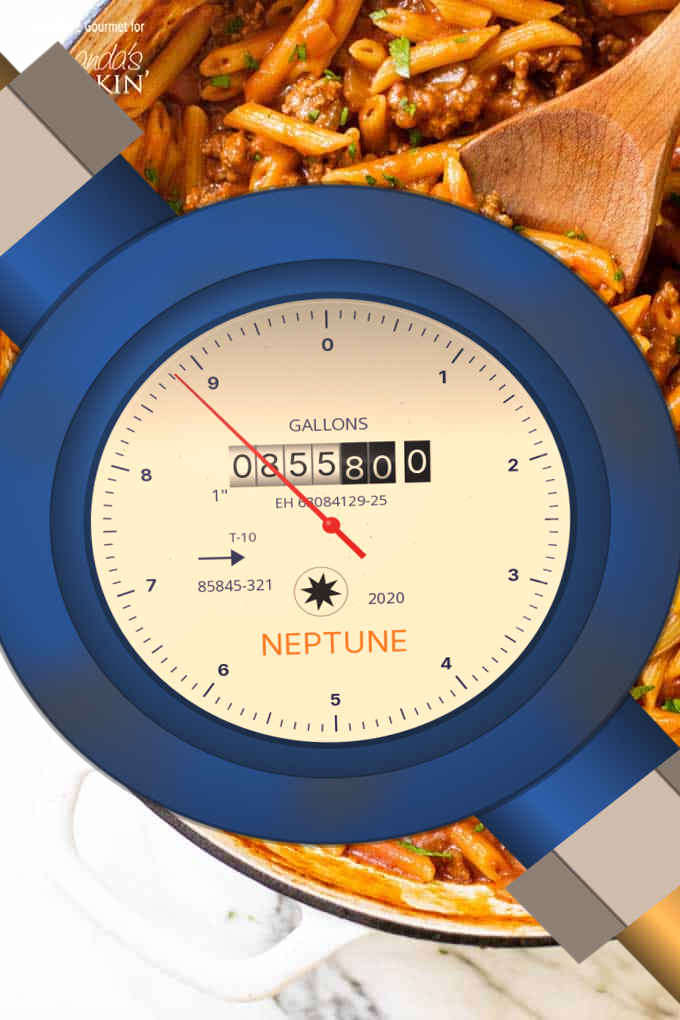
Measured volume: 855798.8 gal
